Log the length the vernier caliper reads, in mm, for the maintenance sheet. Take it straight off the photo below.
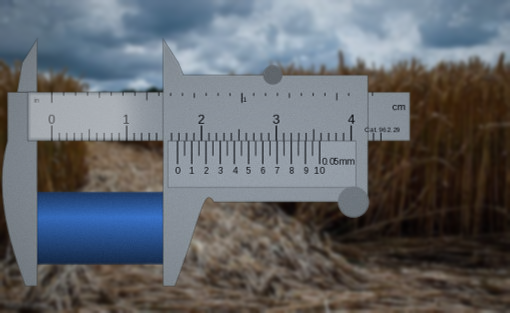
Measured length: 16.8 mm
